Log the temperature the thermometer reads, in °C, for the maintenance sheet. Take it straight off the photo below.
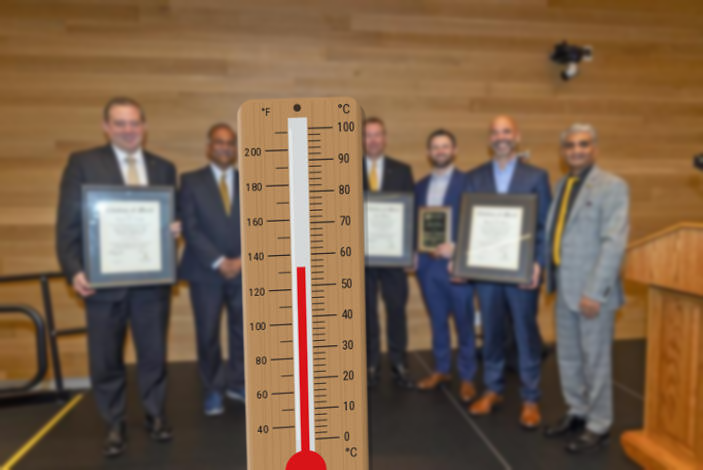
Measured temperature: 56 °C
